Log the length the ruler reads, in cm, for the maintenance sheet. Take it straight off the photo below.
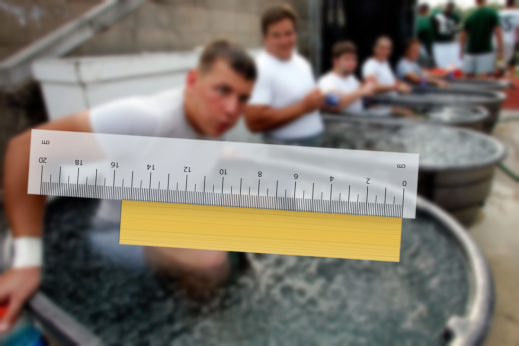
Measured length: 15.5 cm
